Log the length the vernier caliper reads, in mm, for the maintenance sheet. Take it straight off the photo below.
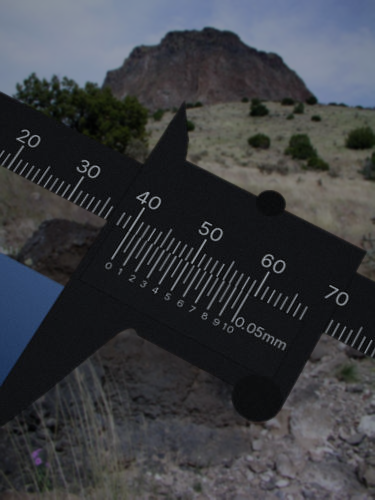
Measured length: 40.0 mm
